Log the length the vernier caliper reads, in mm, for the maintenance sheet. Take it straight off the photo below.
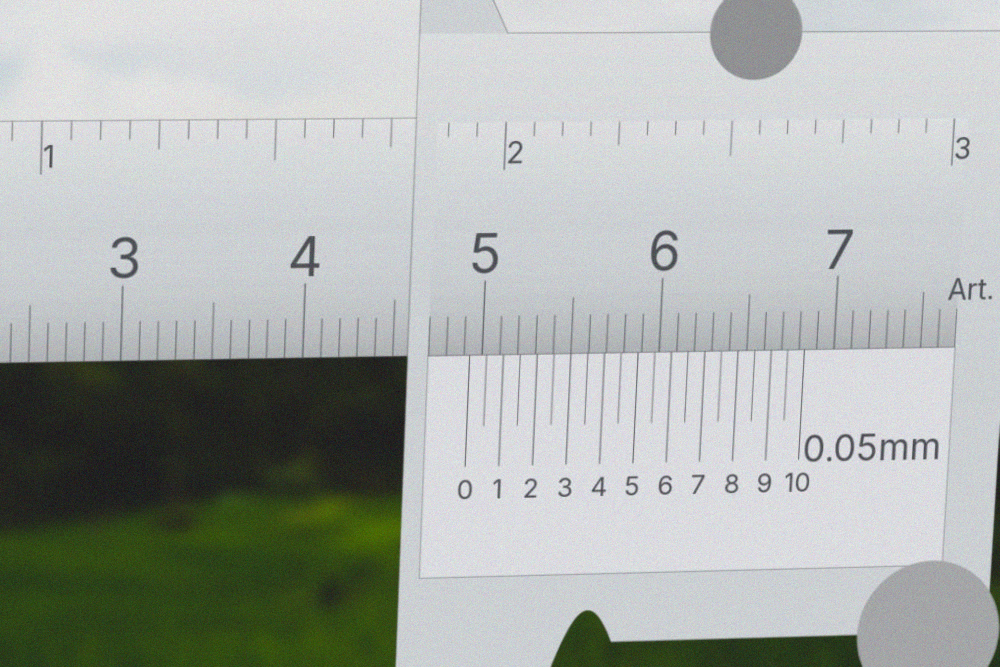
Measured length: 49.3 mm
